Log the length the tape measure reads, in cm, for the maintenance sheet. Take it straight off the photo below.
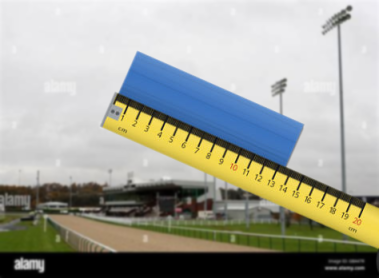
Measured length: 13.5 cm
